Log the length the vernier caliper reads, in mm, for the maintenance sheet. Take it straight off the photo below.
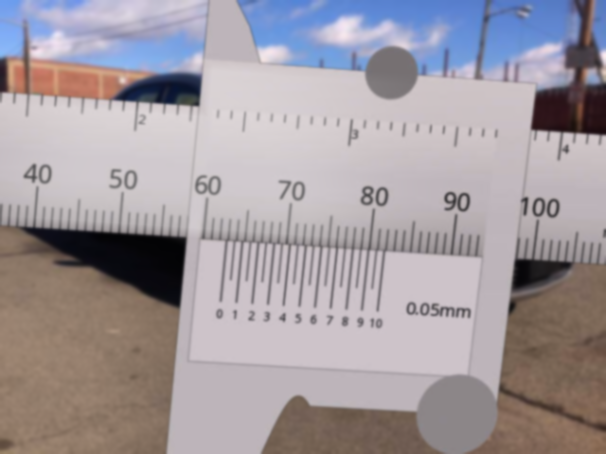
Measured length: 62.8 mm
